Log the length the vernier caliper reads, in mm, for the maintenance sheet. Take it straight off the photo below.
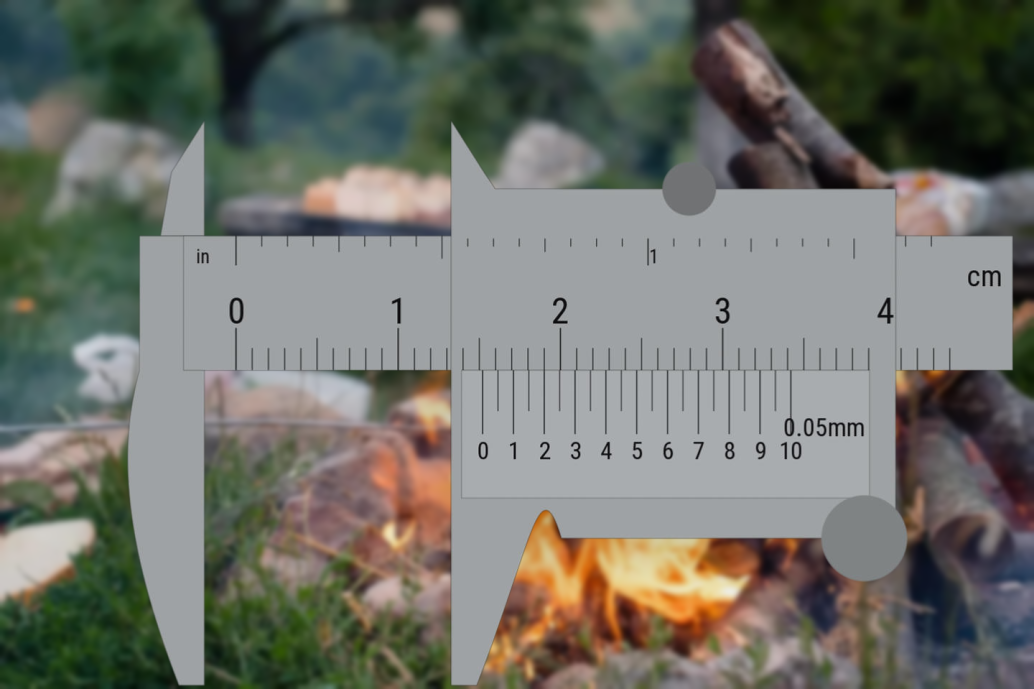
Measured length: 15.2 mm
